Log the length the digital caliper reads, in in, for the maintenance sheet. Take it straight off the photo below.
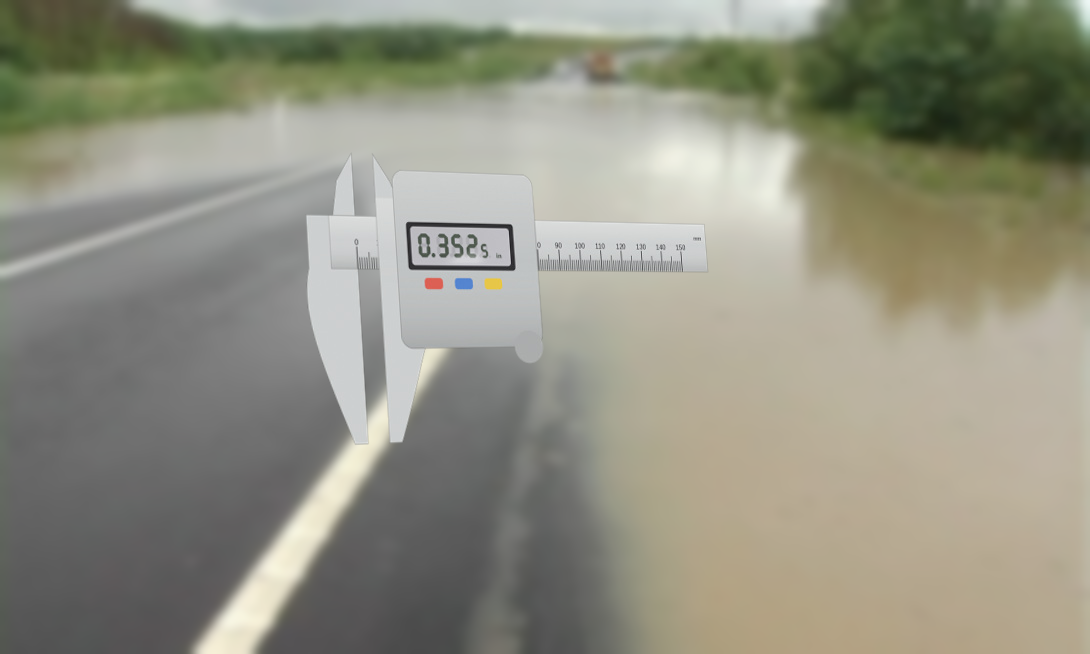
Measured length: 0.3525 in
